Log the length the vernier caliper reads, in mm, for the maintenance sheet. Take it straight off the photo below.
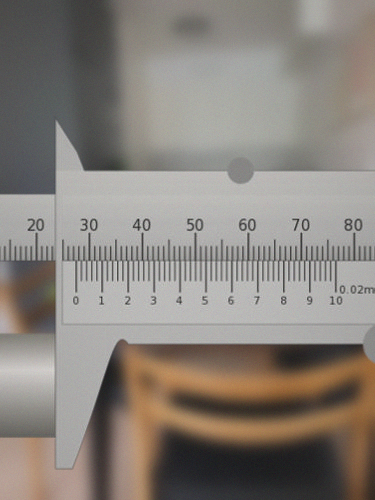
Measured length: 27.5 mm
